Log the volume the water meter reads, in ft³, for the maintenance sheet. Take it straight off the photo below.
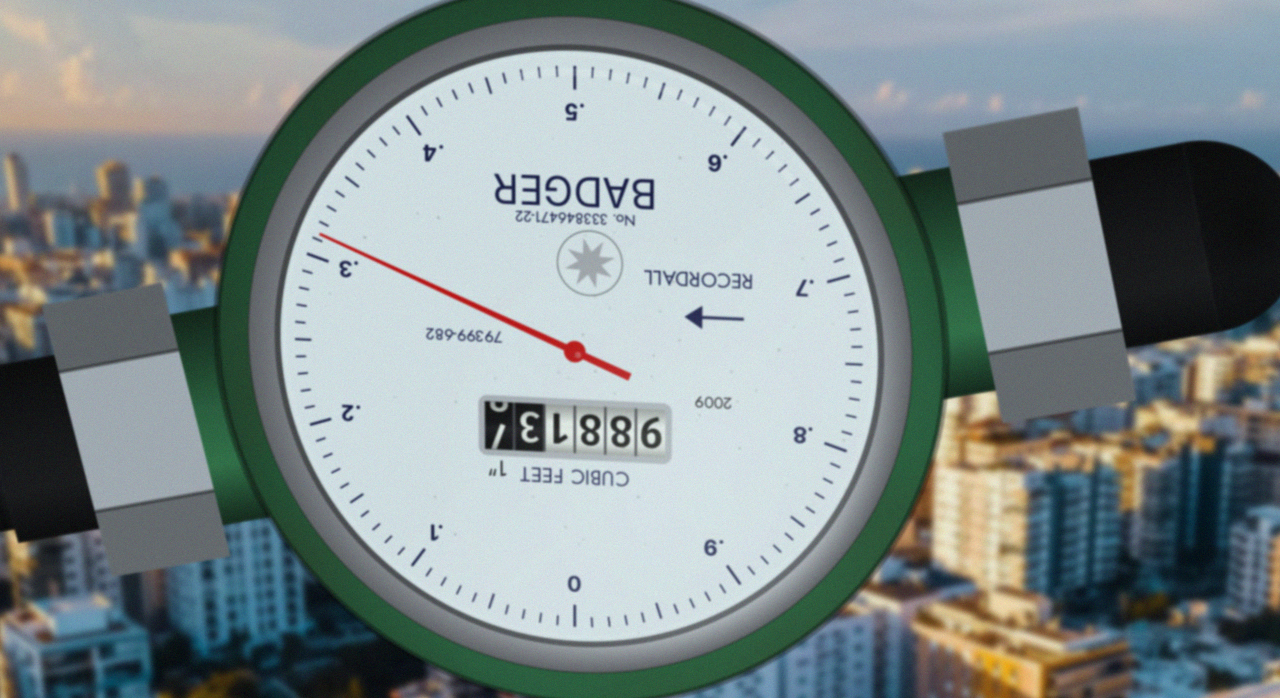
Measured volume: 988137.31 ft³
